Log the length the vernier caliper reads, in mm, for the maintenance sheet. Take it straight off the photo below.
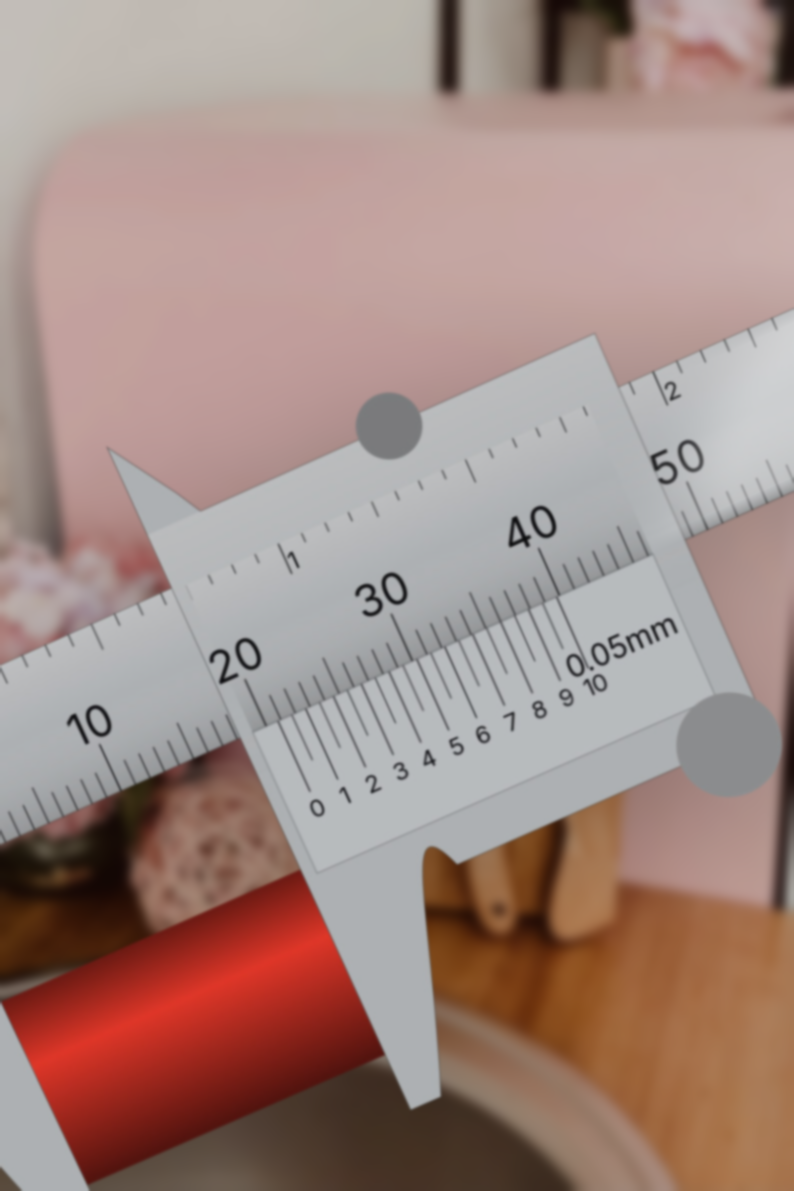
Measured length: 20.8 mm
